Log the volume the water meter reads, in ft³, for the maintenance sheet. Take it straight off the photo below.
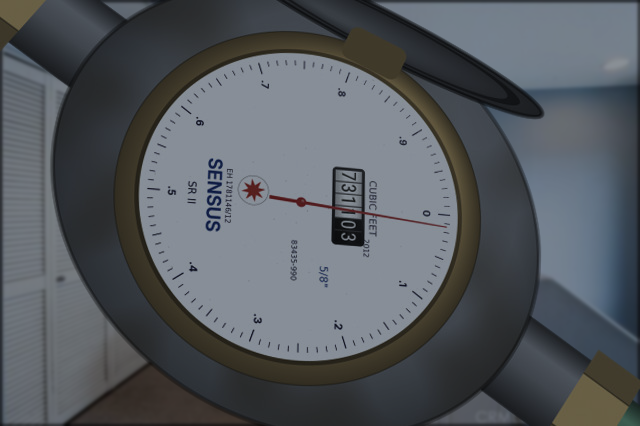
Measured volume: 731103.01 ft³
